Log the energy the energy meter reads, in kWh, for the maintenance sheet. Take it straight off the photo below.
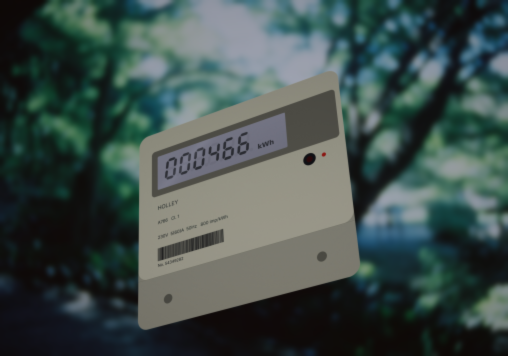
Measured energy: 466 kWh
